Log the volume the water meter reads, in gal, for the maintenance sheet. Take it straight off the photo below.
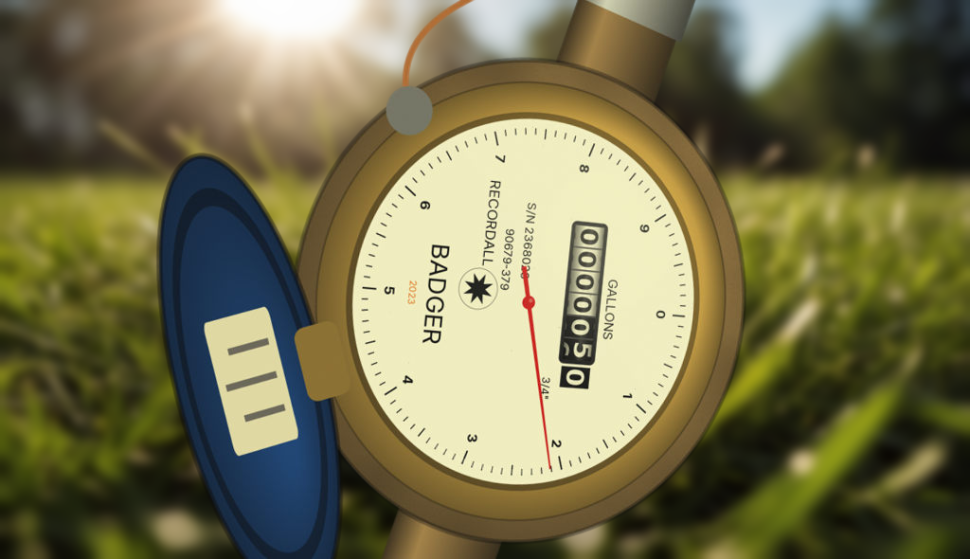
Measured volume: 52.1 gal
